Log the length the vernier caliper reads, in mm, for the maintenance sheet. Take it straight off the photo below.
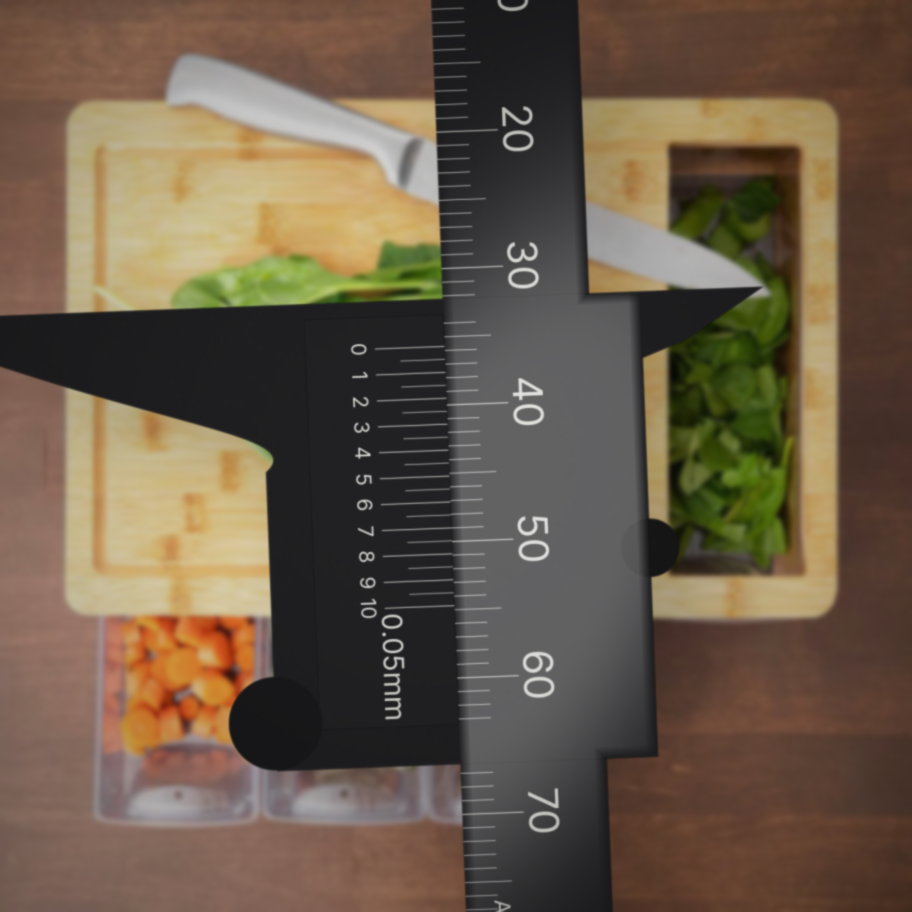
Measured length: 35.7 mm
